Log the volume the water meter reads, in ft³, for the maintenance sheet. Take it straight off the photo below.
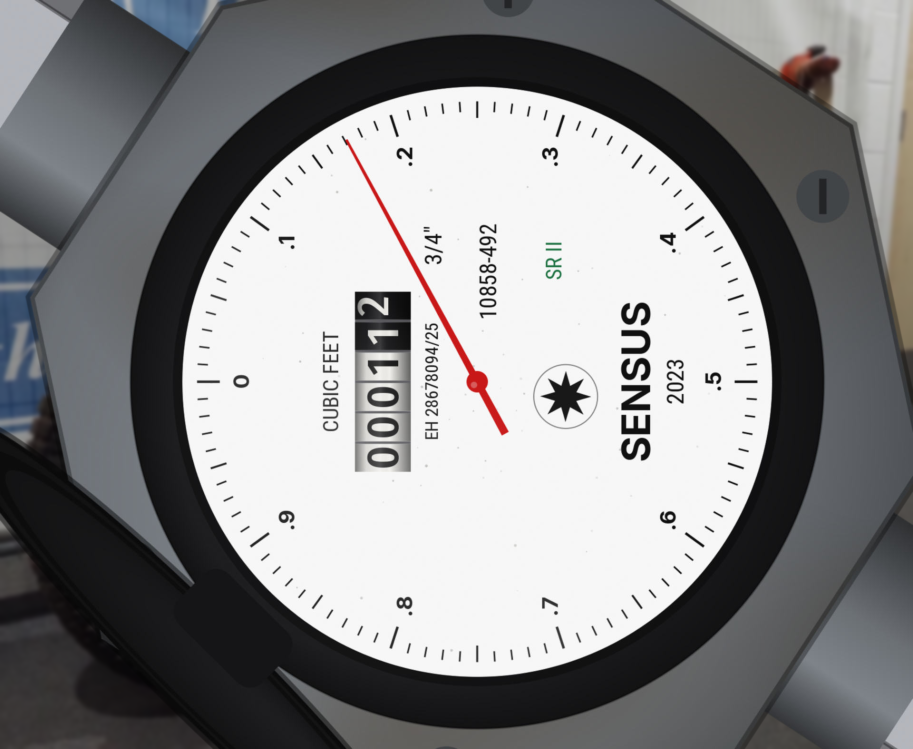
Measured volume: 112.17 ft³
